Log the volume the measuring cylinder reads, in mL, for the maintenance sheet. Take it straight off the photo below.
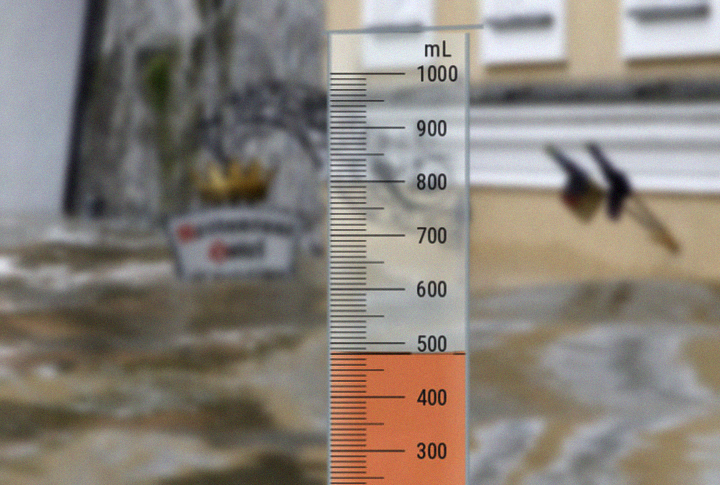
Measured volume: 480 mL
